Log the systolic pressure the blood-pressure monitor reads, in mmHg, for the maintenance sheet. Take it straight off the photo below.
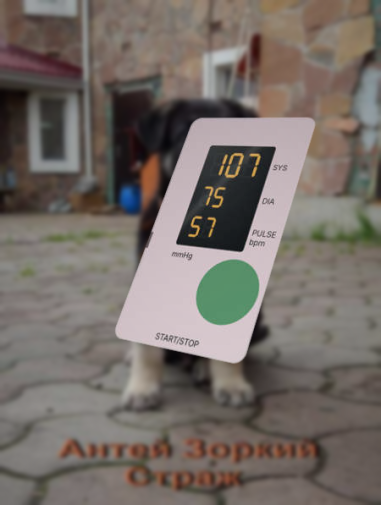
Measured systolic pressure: 107 mmHg
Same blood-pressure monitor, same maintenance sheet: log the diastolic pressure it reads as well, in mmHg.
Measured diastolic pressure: 75 mmHg
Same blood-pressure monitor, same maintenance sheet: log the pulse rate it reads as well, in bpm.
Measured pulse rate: 57 bpm
